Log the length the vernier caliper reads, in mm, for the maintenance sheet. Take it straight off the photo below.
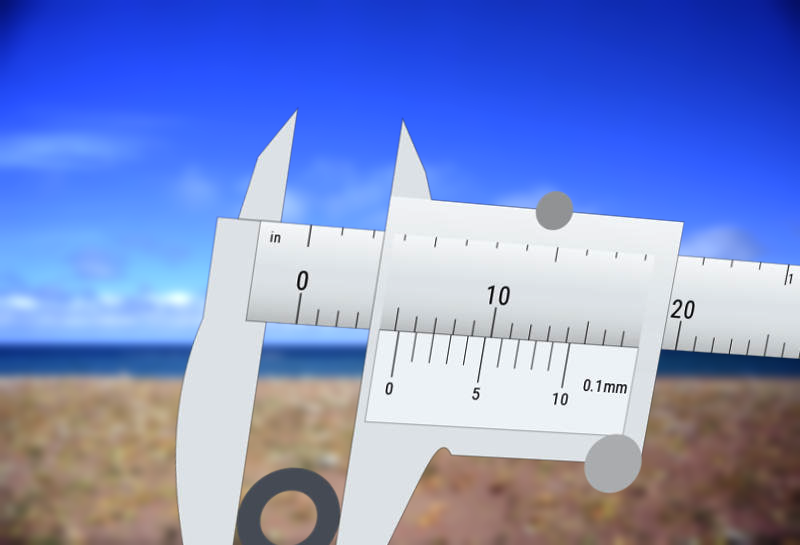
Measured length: 5.2 mm
